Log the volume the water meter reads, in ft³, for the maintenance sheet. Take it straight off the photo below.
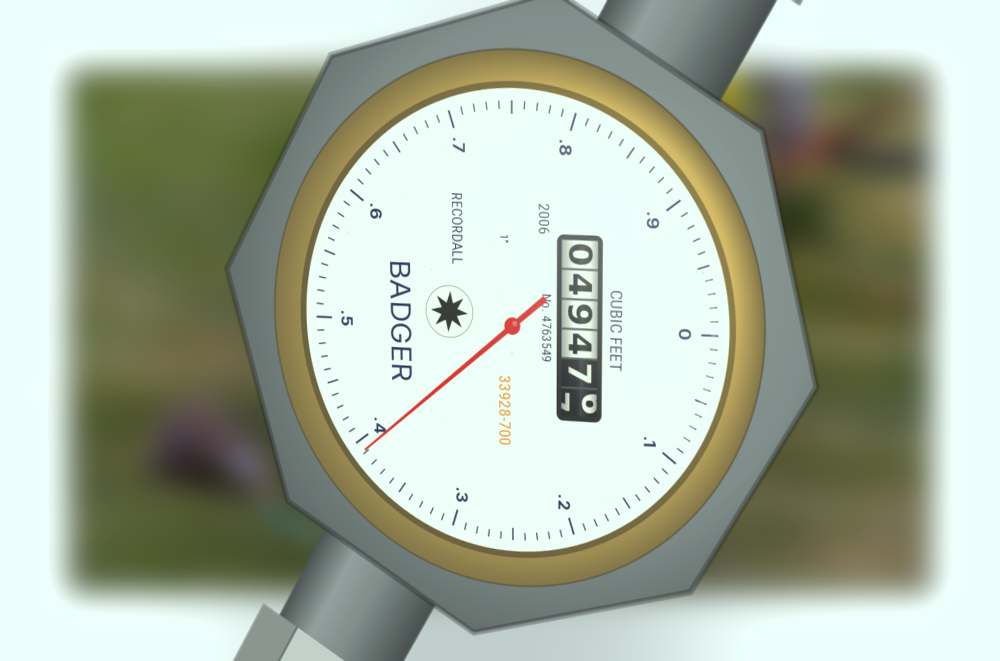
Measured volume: 49476.39 ft³
